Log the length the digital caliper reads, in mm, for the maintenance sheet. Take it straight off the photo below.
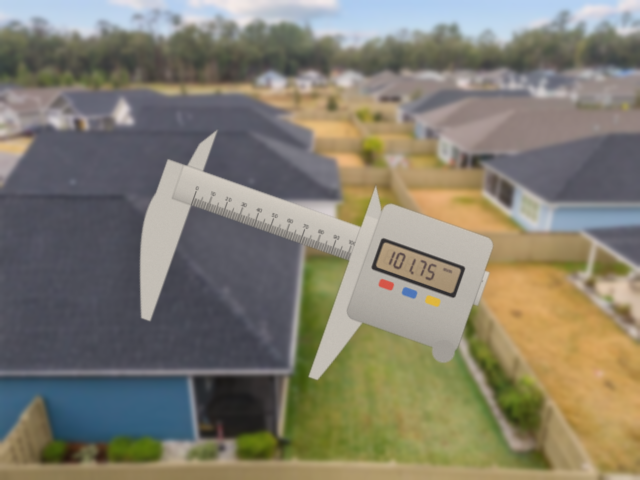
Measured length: 101.75 mm
